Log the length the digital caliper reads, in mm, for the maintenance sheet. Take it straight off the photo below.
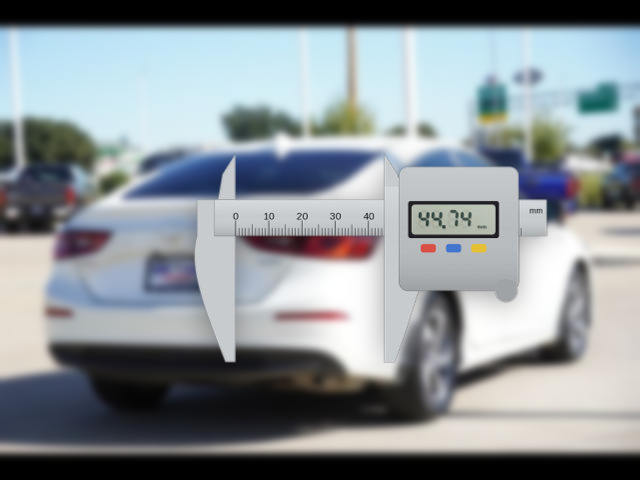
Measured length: 44.74 mm
